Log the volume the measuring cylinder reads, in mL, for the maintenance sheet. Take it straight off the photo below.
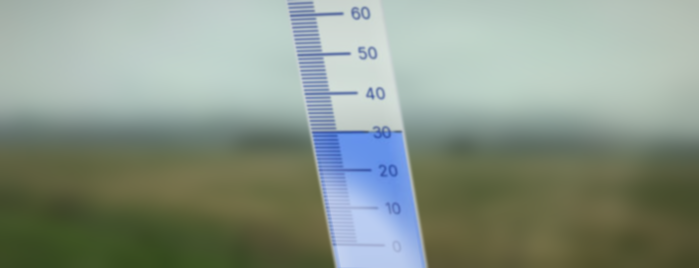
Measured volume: 30 mL
